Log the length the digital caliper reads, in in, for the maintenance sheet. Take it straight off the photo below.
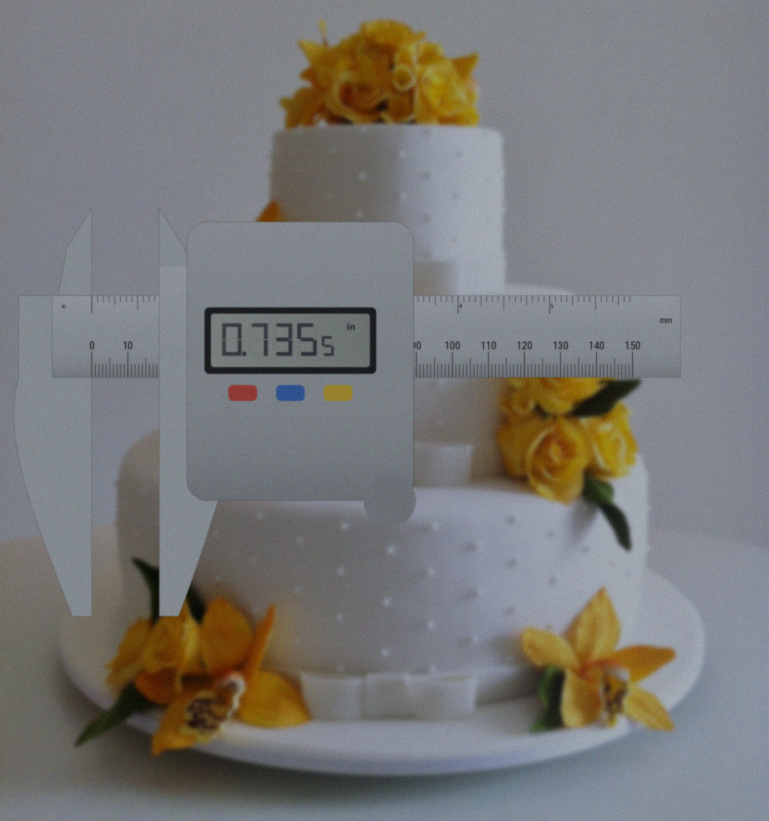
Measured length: 0.7355 in
